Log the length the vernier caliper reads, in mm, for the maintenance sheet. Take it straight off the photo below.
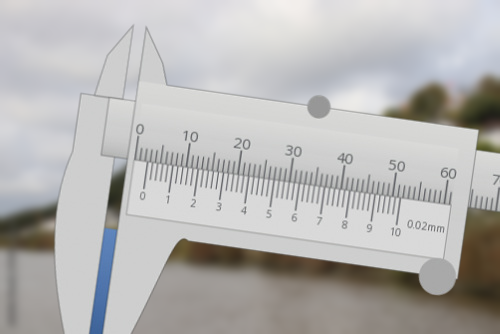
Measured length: 2.5 mm
